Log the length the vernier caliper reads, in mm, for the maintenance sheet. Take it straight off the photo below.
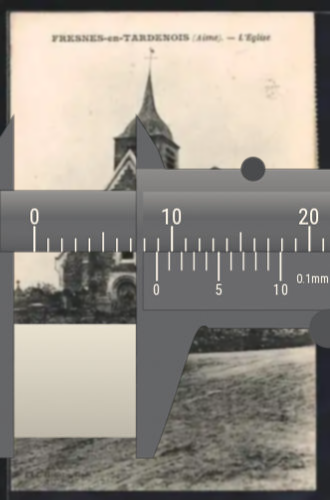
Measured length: 8.9 mm
